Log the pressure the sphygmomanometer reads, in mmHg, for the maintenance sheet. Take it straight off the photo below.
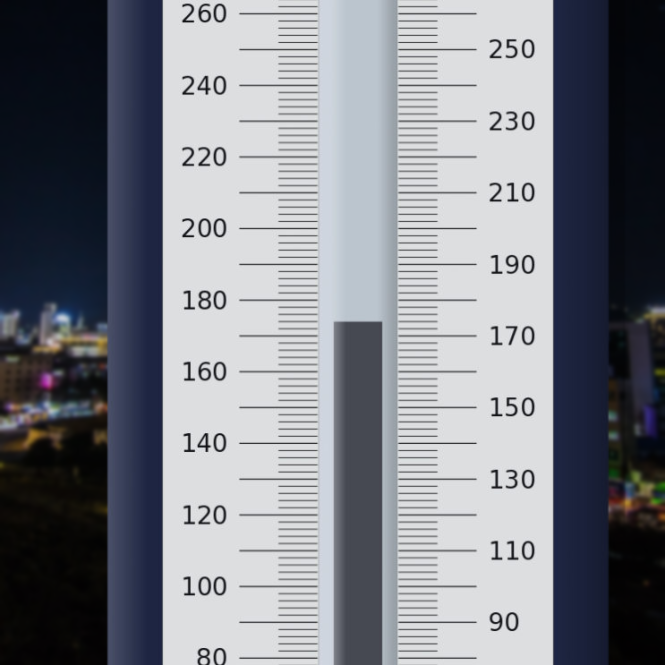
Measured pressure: 174 mmHg
